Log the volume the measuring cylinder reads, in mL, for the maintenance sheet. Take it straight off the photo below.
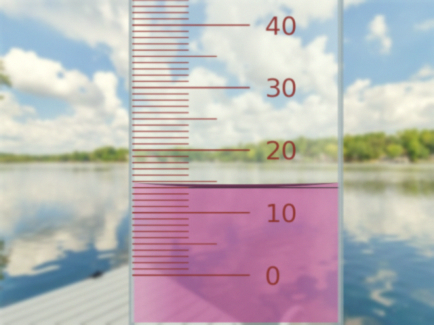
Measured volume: 14 mL
